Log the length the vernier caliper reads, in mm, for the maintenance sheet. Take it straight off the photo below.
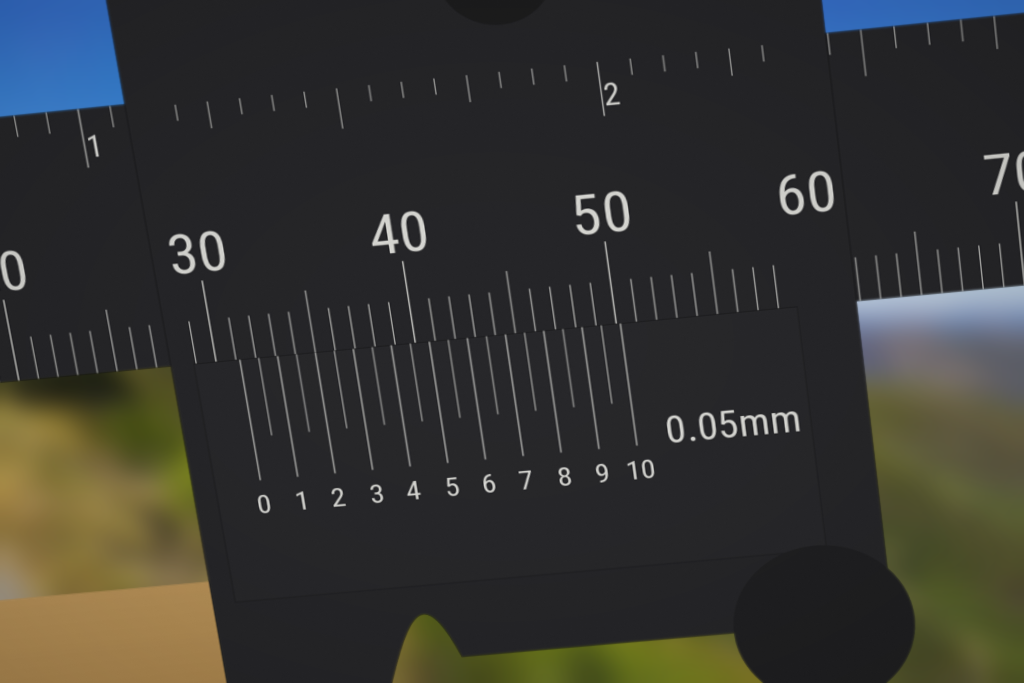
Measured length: 31.2 mm
